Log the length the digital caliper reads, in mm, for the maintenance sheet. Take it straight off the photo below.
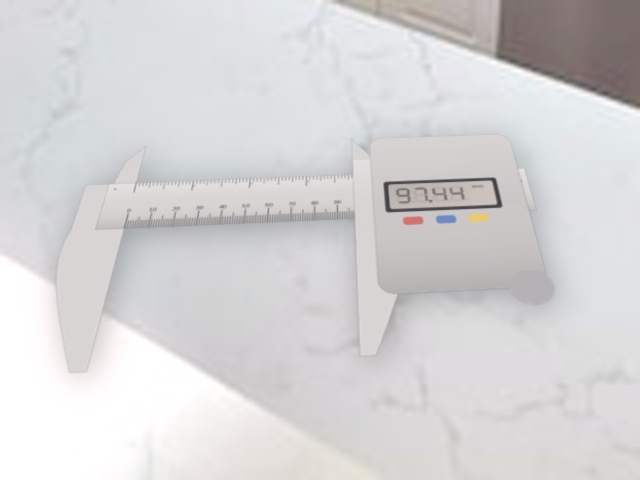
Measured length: 97.44 mm
